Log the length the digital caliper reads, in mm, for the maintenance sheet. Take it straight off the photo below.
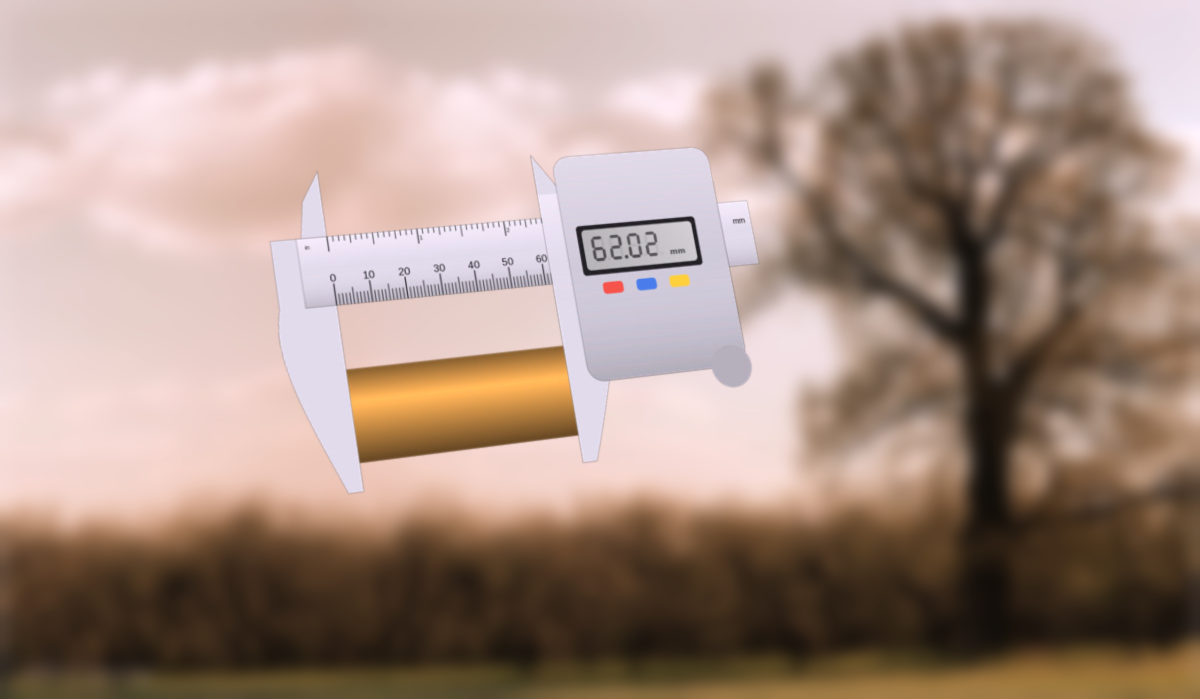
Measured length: 62.02 mm
